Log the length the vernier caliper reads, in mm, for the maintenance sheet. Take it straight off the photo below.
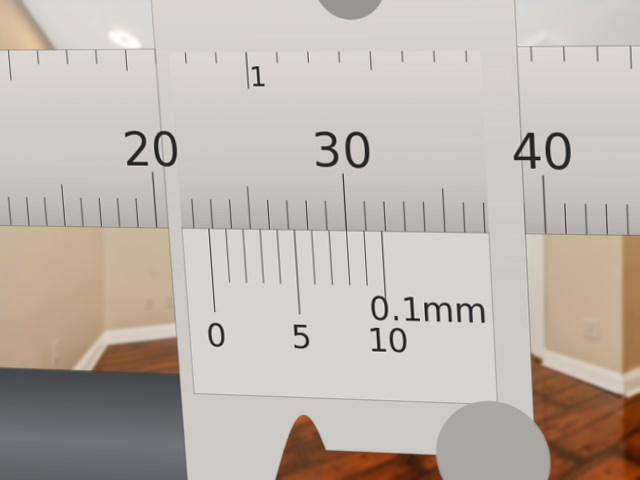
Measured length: 22.8 mm
